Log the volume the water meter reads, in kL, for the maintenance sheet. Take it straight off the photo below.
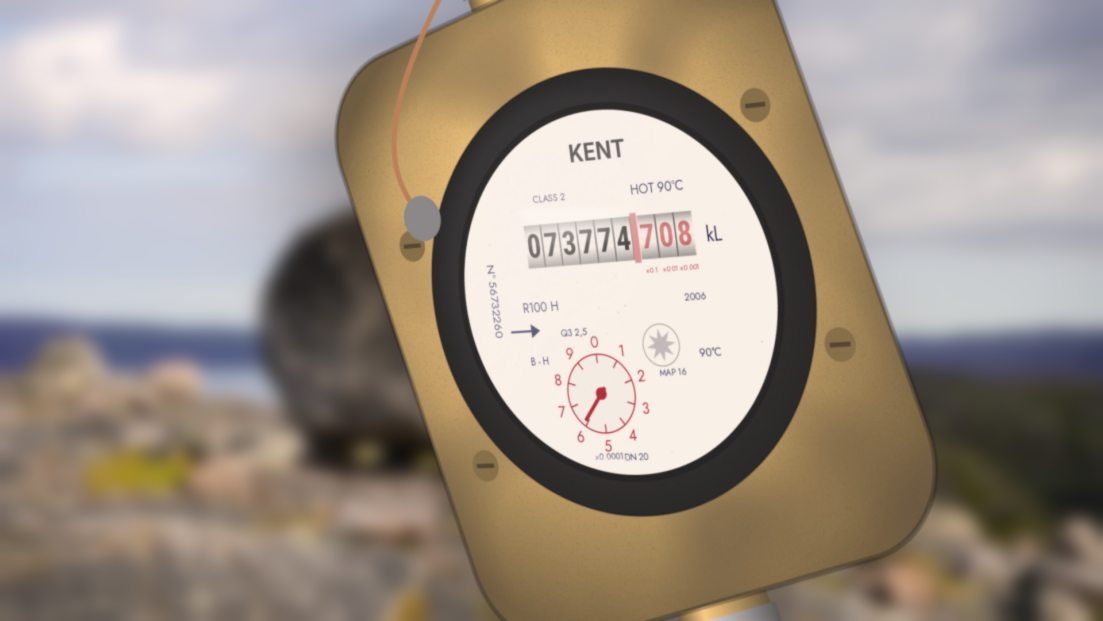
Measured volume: 73774.7086 kL
